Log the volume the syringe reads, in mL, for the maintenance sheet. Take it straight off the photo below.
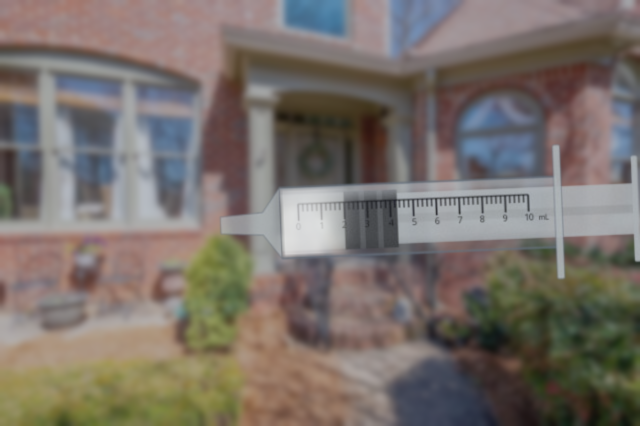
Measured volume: 2 mL
